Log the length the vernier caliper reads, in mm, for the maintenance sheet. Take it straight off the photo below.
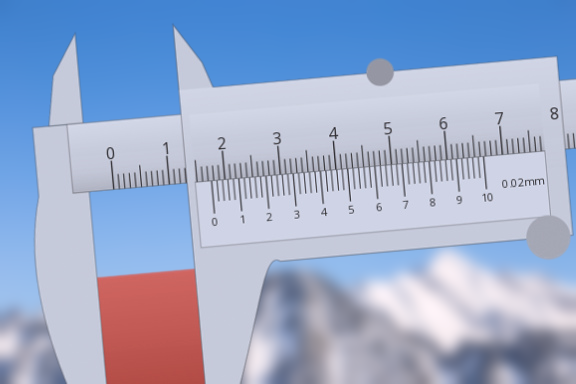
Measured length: 17.6 mm
